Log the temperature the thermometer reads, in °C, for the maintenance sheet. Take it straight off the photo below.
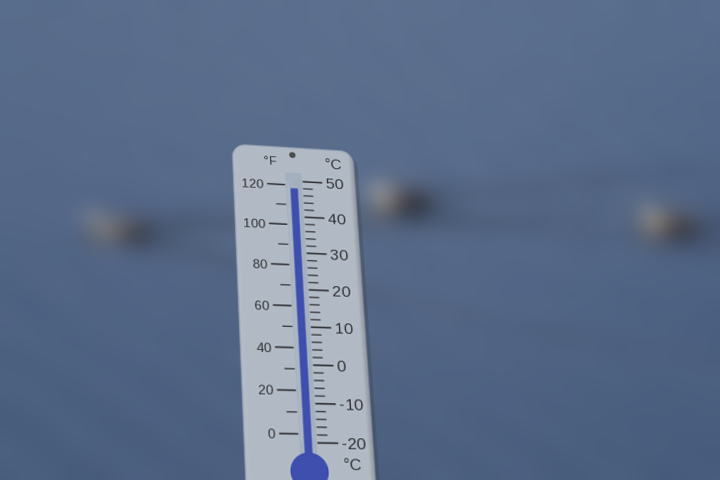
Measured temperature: 48 °C
